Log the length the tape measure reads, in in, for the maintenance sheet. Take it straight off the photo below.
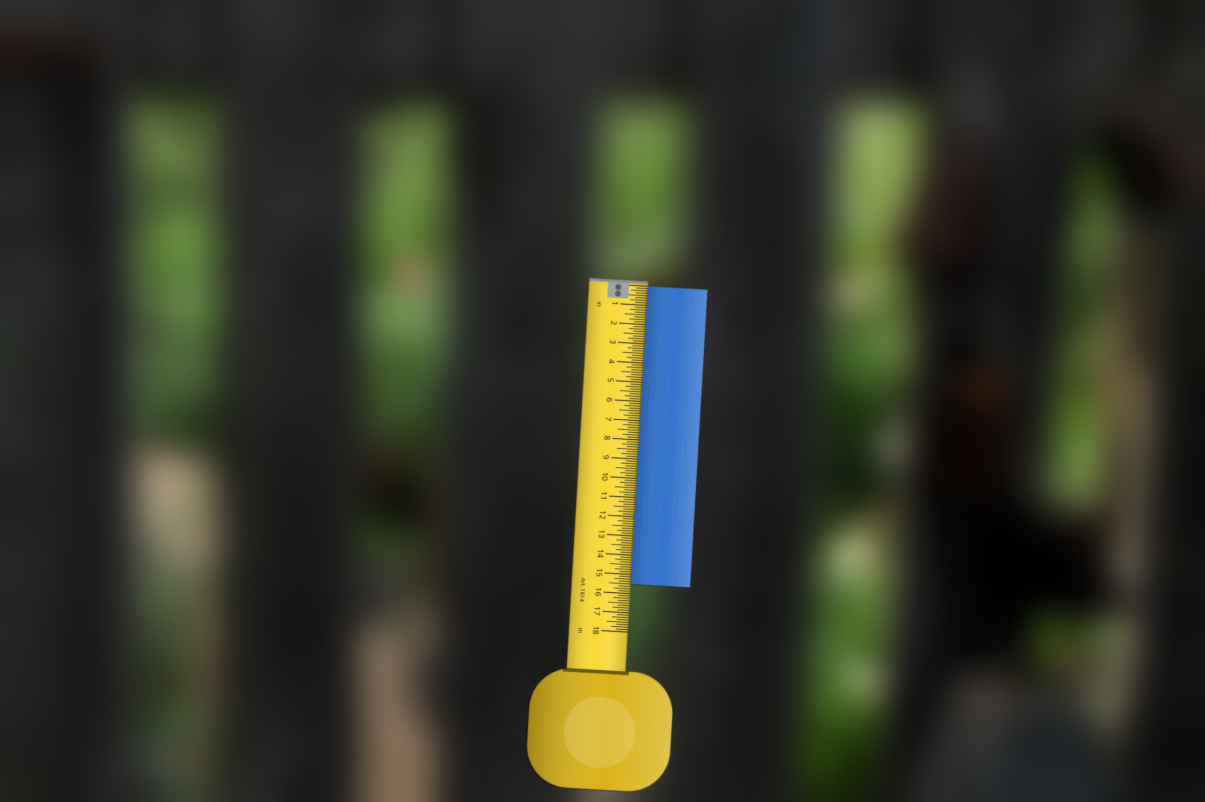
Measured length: 15.5 in
